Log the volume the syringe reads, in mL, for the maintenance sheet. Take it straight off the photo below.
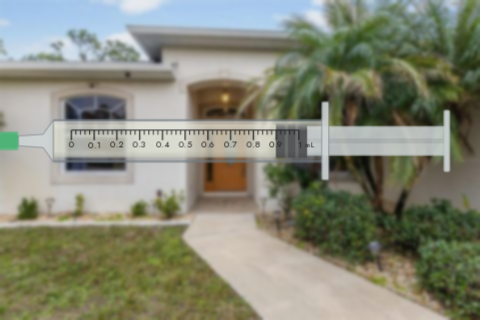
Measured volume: 0.9 mL
